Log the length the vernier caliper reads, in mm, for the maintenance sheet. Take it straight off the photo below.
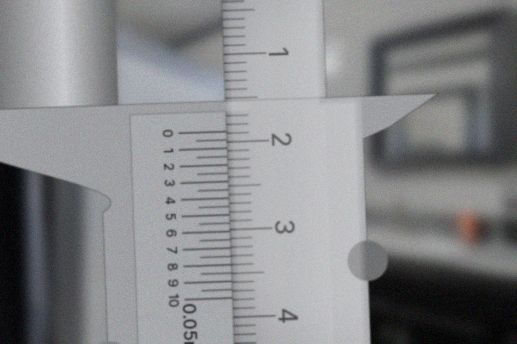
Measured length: 18.8 mm
